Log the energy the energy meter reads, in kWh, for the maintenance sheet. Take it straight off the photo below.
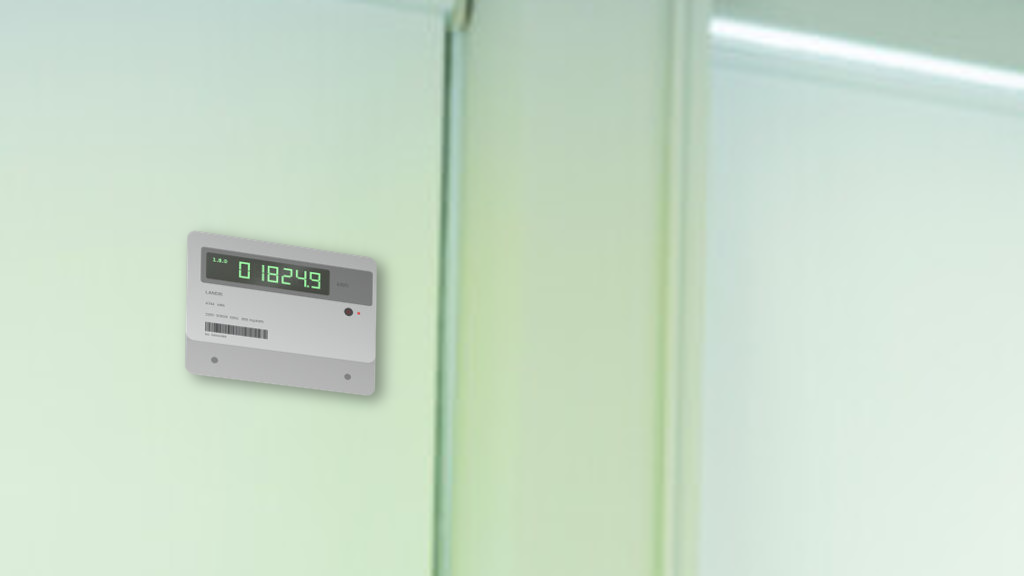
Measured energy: 1824.9 kWh
